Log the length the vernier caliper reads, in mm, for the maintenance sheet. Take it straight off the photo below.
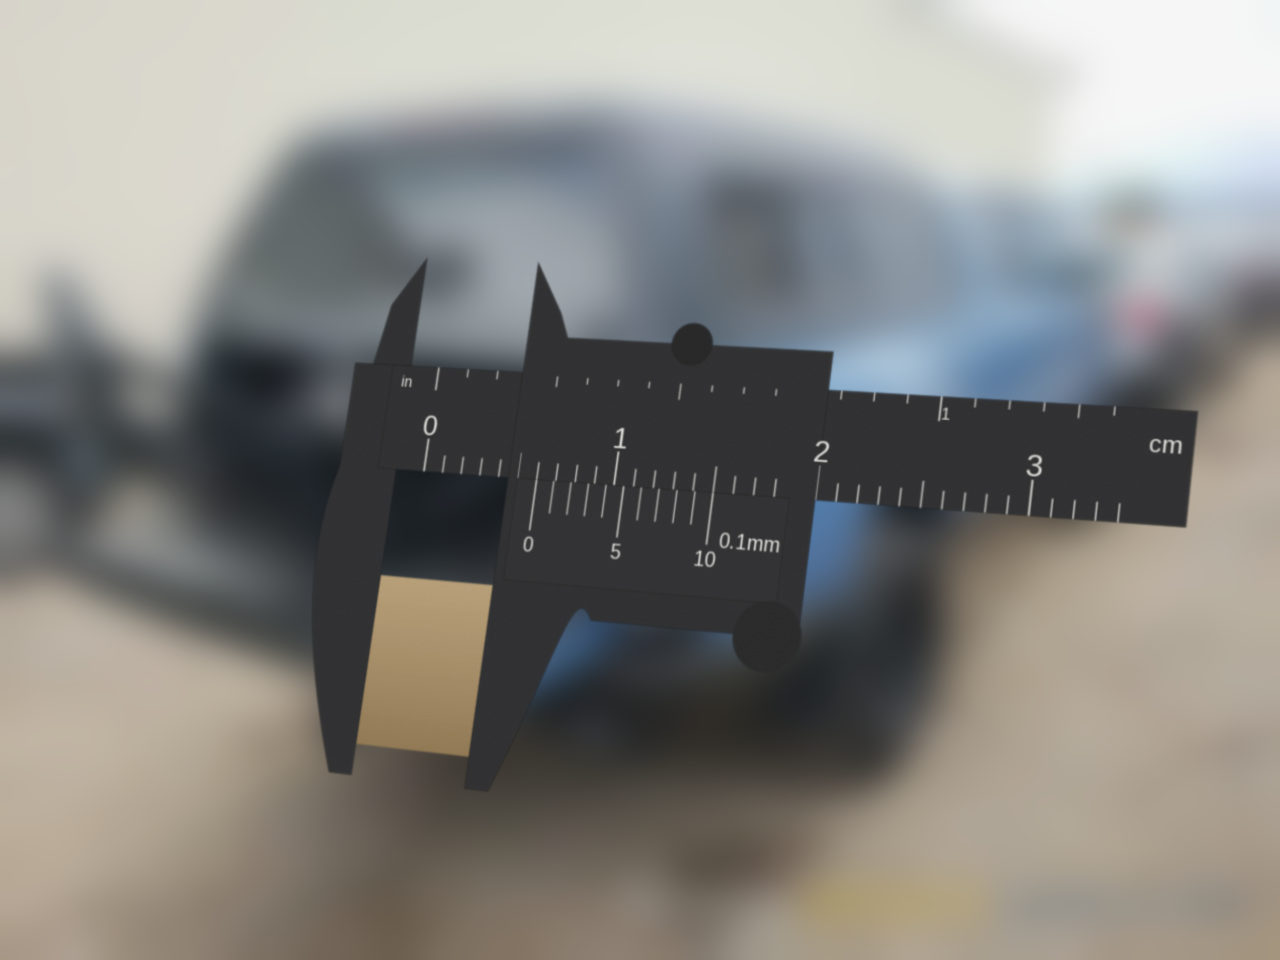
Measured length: 6.0 mm
